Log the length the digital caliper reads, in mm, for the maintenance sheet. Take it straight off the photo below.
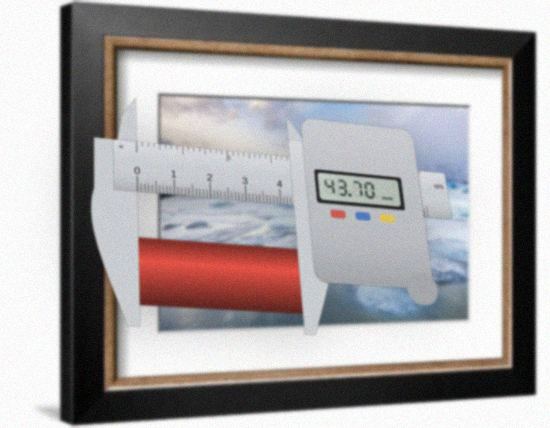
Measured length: 43.70 mm
